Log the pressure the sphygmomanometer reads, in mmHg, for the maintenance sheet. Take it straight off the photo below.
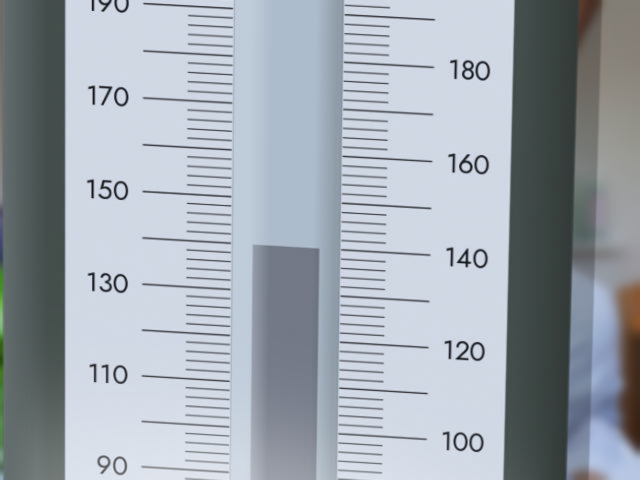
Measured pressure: 140 mmHg
